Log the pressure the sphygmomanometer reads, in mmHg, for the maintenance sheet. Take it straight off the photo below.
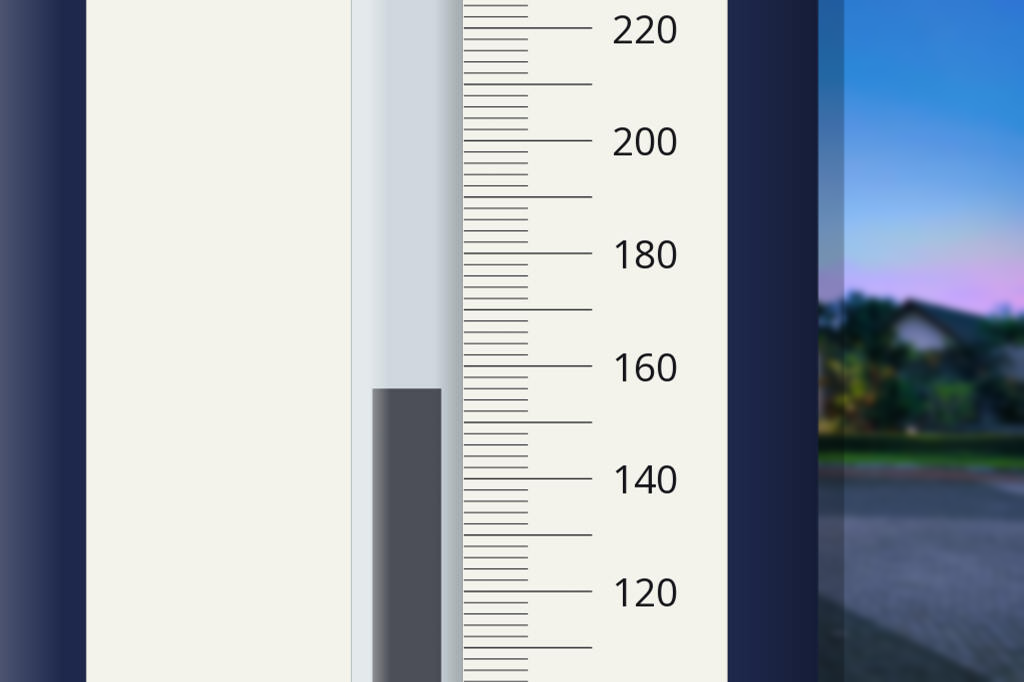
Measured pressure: 156 mmHg
